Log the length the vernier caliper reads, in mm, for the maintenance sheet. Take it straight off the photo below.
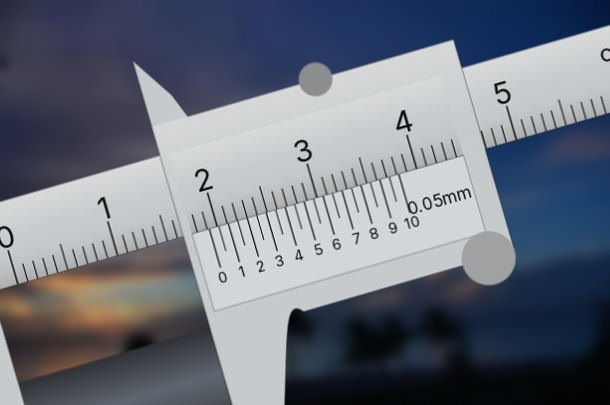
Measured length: 19.2 mm
